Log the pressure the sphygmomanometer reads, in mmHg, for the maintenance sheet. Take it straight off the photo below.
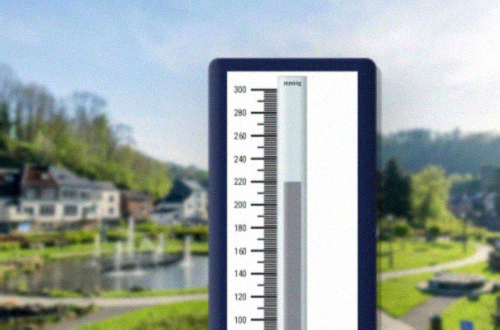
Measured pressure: 220 mmHg
